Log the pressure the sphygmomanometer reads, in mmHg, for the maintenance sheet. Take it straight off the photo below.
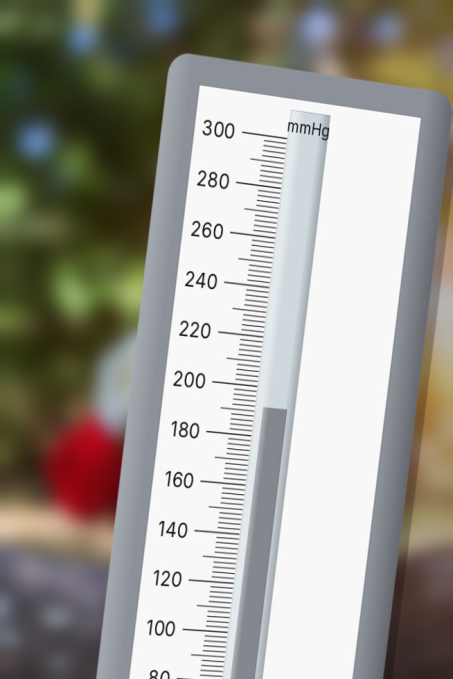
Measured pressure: 192 mmHg
